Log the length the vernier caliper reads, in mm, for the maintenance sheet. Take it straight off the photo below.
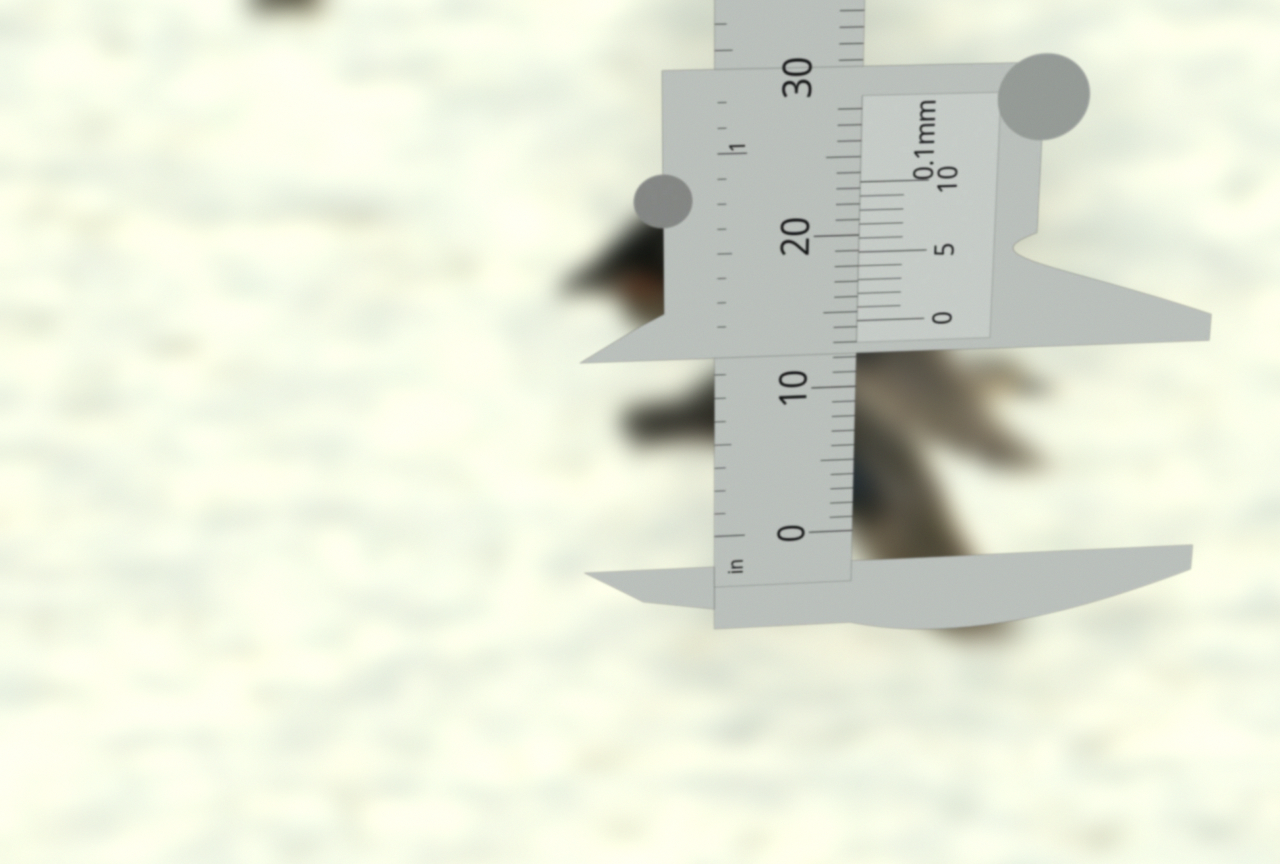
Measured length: 14.4 mm
